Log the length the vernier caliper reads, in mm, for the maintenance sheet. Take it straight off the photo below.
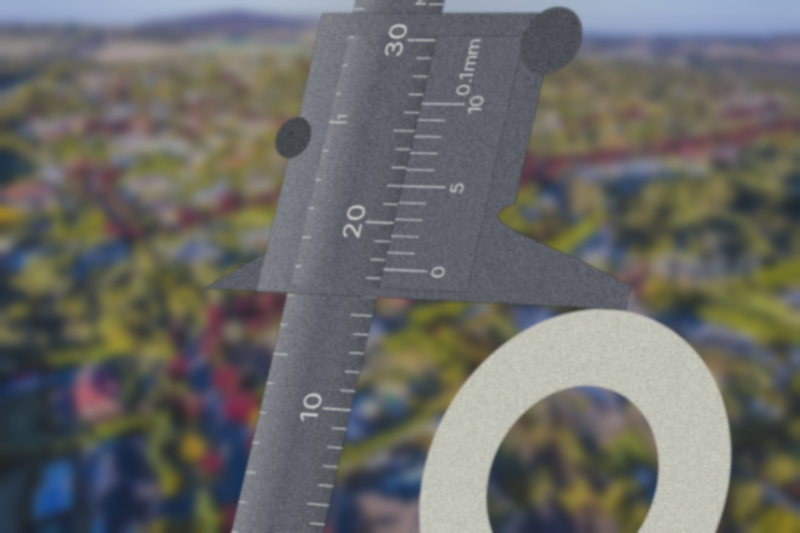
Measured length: 17.5 mm
